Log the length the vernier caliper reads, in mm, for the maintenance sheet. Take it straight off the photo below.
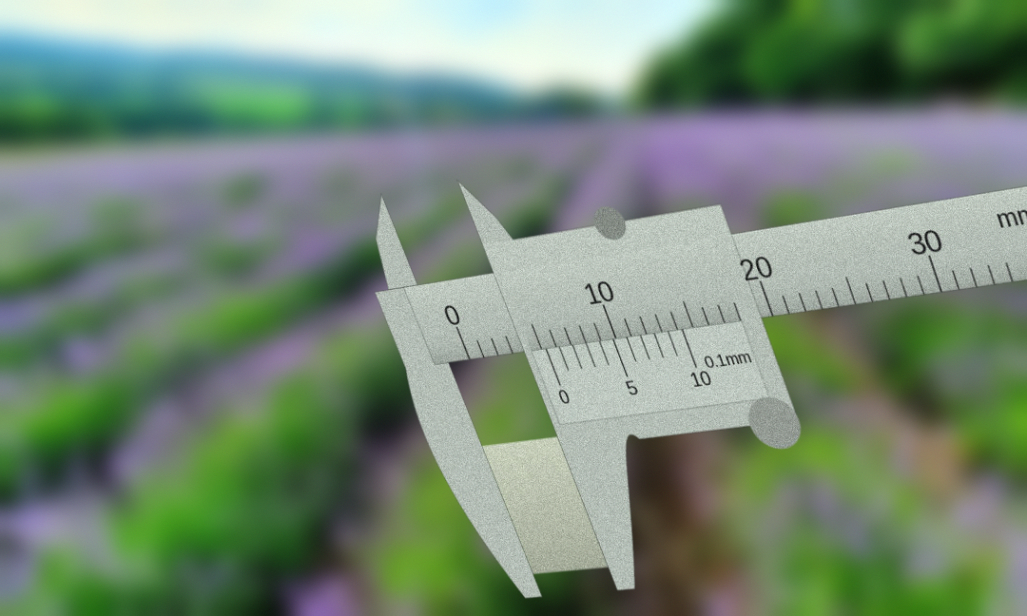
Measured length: 5.3 mm
